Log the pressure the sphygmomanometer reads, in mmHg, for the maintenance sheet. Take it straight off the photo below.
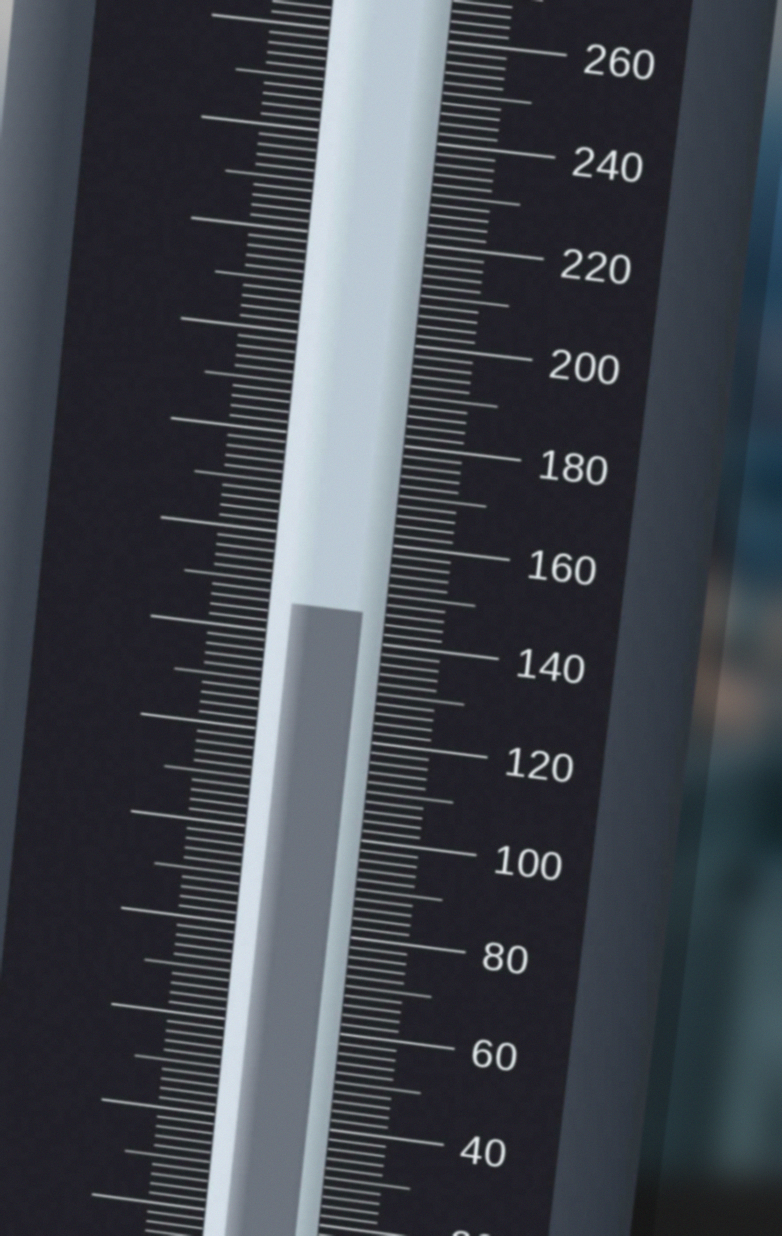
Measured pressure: 146 mmHg
